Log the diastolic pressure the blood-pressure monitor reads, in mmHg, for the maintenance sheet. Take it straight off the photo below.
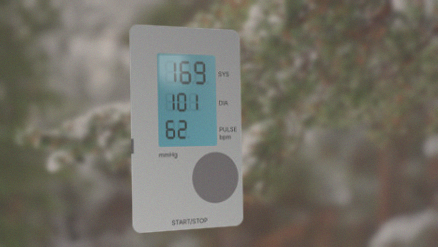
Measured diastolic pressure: 101 mmHg
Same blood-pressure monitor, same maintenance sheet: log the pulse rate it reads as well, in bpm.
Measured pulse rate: 62 bpm
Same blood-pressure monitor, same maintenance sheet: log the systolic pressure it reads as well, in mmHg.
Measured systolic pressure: 169 mmHg
